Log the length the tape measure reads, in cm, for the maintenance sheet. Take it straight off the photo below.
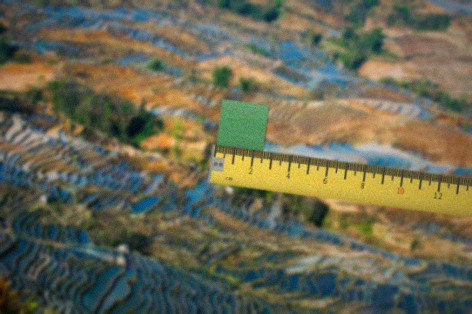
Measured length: 2.5 cm
